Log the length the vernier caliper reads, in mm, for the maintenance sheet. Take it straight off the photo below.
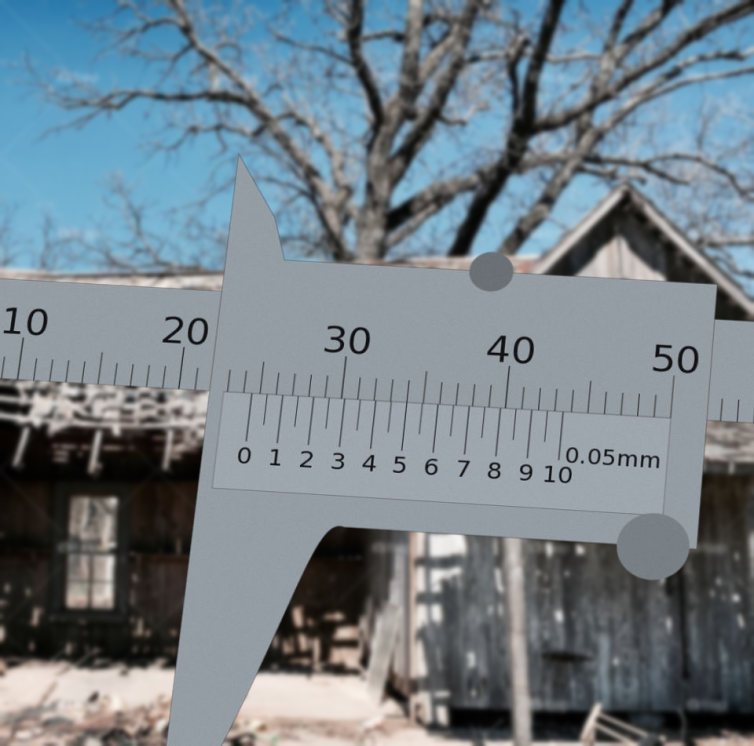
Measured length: 24.5 mm
